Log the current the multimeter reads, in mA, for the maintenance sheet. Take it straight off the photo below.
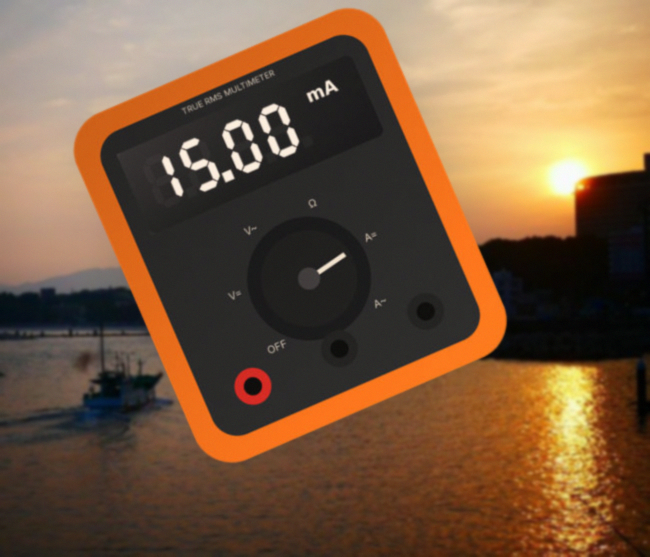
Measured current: 15.00 mA
